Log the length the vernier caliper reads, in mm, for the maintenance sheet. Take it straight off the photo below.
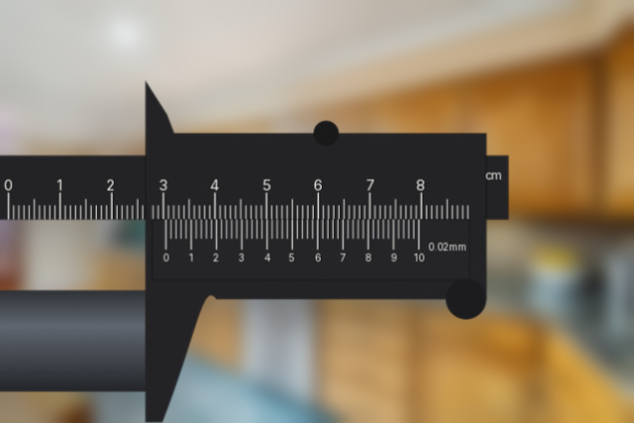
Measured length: 30.5 mm
